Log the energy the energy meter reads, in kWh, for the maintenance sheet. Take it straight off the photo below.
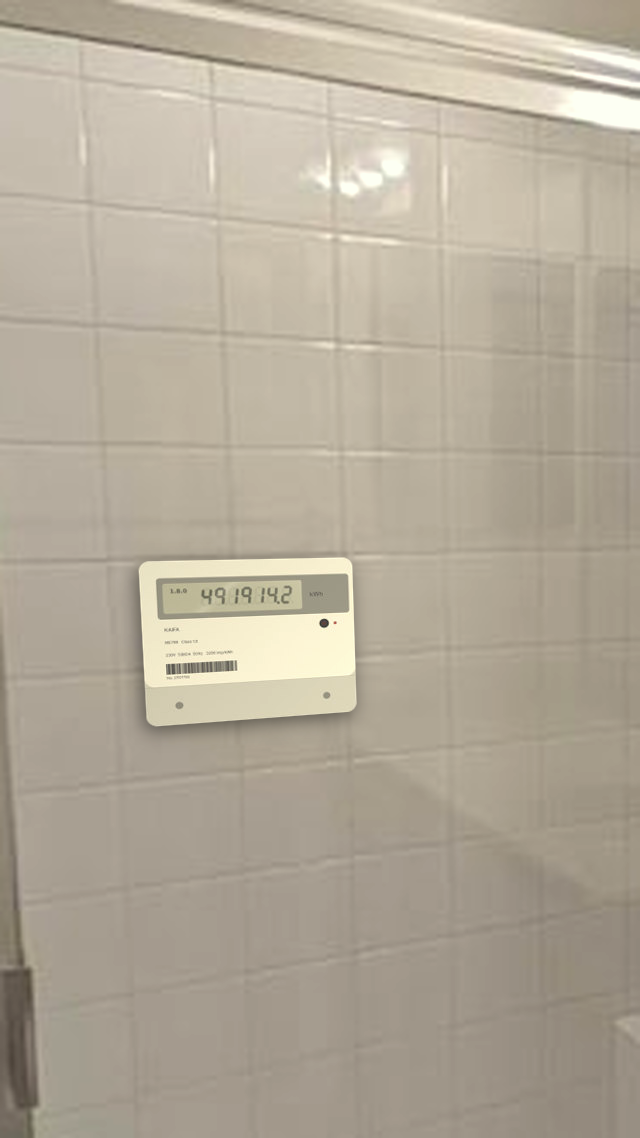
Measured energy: 491914.2 kWh
